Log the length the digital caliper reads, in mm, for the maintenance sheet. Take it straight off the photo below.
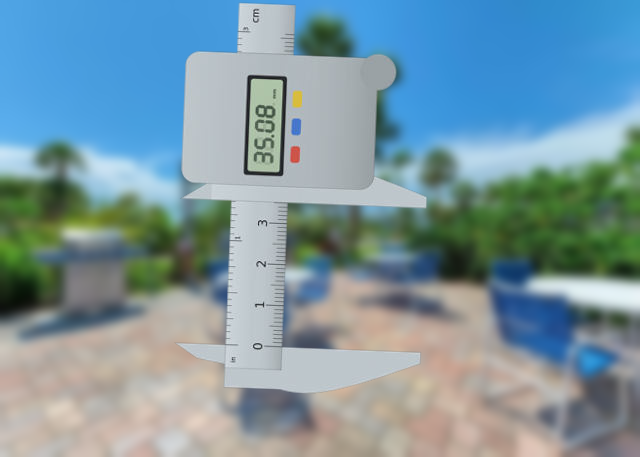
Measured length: 35.08 mm
